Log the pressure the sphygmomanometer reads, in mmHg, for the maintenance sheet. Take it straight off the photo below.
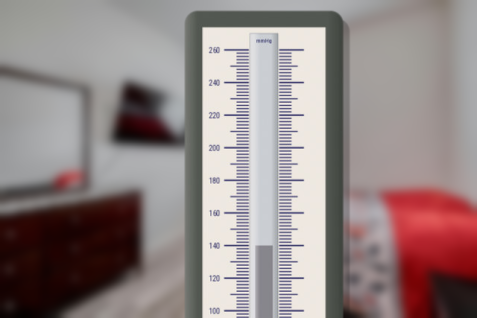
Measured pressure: 140 mmHg
